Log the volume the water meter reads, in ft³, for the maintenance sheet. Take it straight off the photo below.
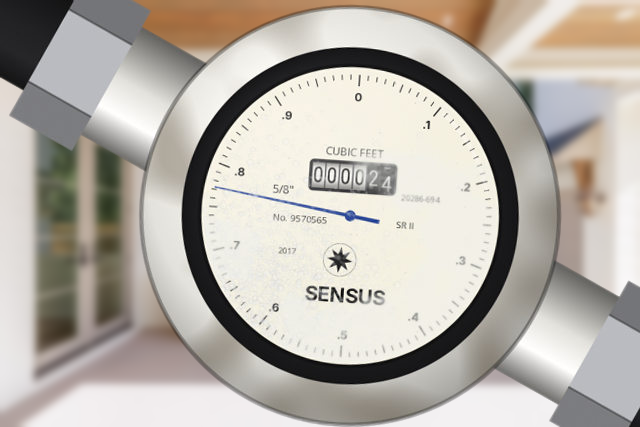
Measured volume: 23.77 ft³
